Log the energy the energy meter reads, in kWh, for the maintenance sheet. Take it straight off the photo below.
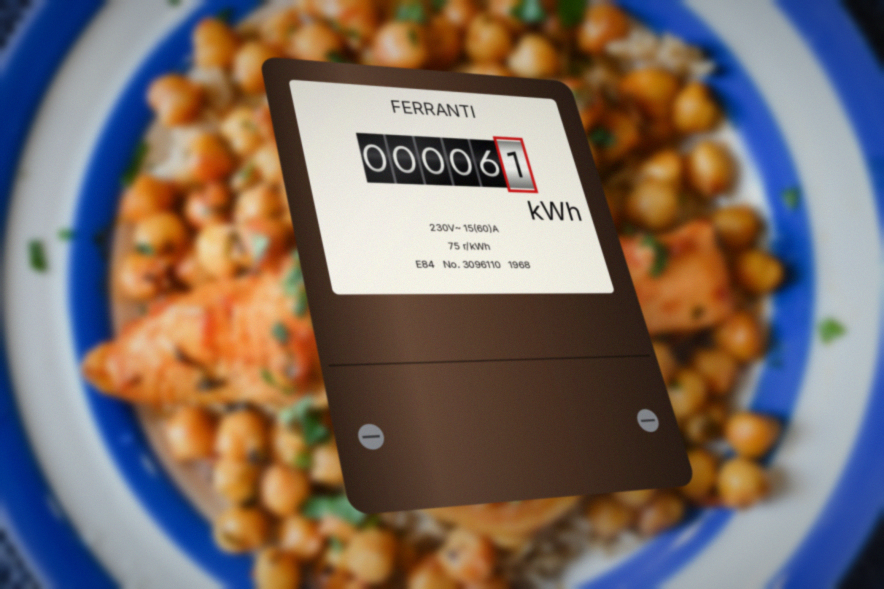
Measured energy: 6.1 kWh
